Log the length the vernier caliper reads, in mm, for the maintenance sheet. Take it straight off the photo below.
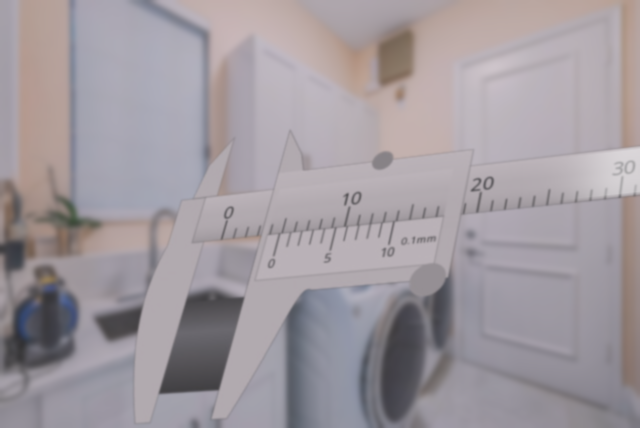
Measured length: 4.8 mm
